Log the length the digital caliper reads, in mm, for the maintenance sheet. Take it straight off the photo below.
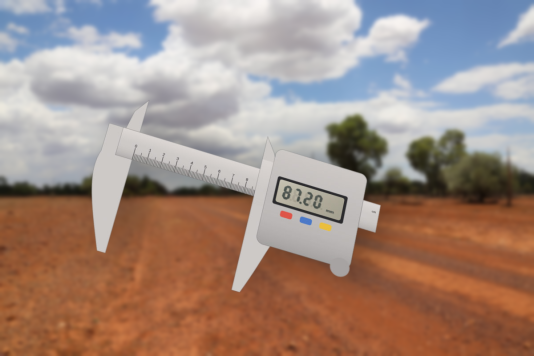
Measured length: 87.20 mm
